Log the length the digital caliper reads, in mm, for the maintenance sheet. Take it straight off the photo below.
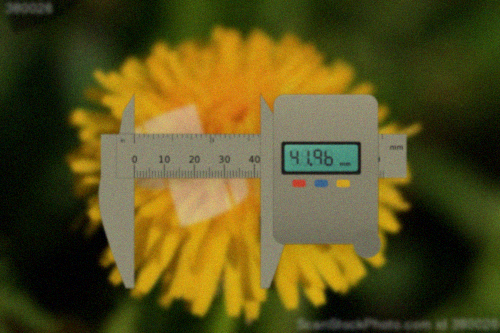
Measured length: 41.96 mm
